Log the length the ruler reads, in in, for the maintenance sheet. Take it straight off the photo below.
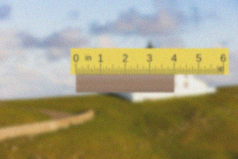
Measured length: 4 in
